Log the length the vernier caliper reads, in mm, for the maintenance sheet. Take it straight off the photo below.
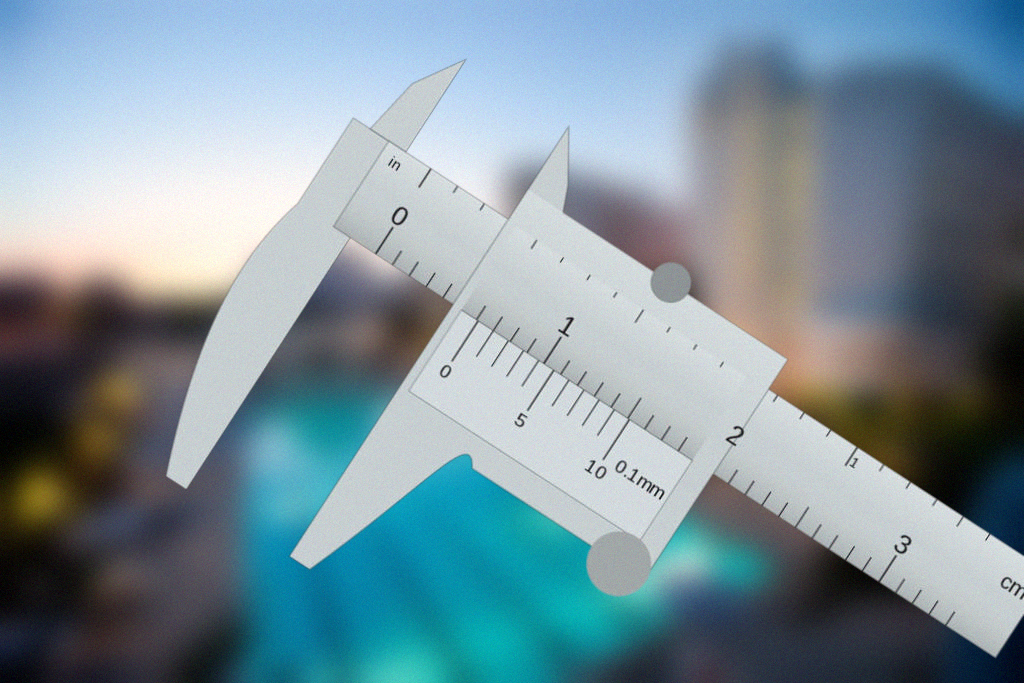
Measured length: 6.1 mm
